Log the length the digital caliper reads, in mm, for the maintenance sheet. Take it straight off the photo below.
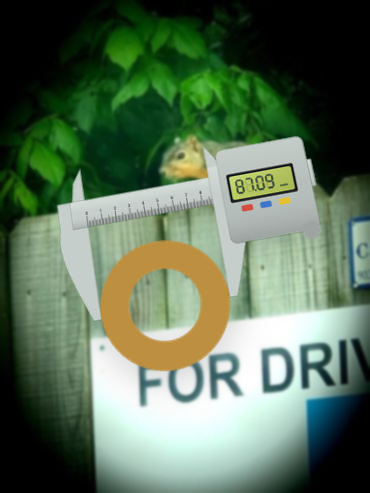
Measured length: 87.09 mm
